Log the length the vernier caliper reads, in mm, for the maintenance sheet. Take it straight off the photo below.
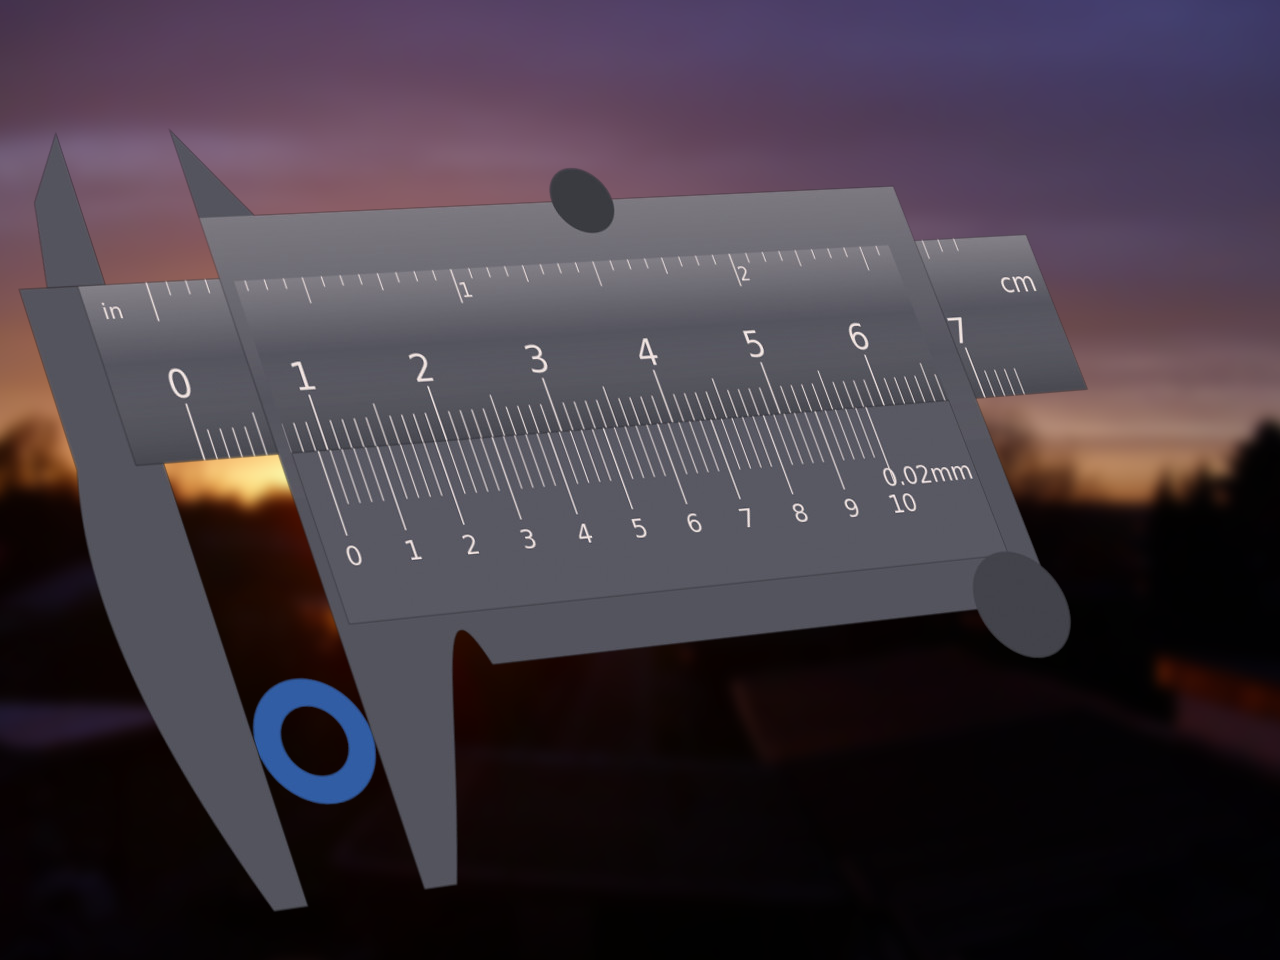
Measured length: 9.2 mm
